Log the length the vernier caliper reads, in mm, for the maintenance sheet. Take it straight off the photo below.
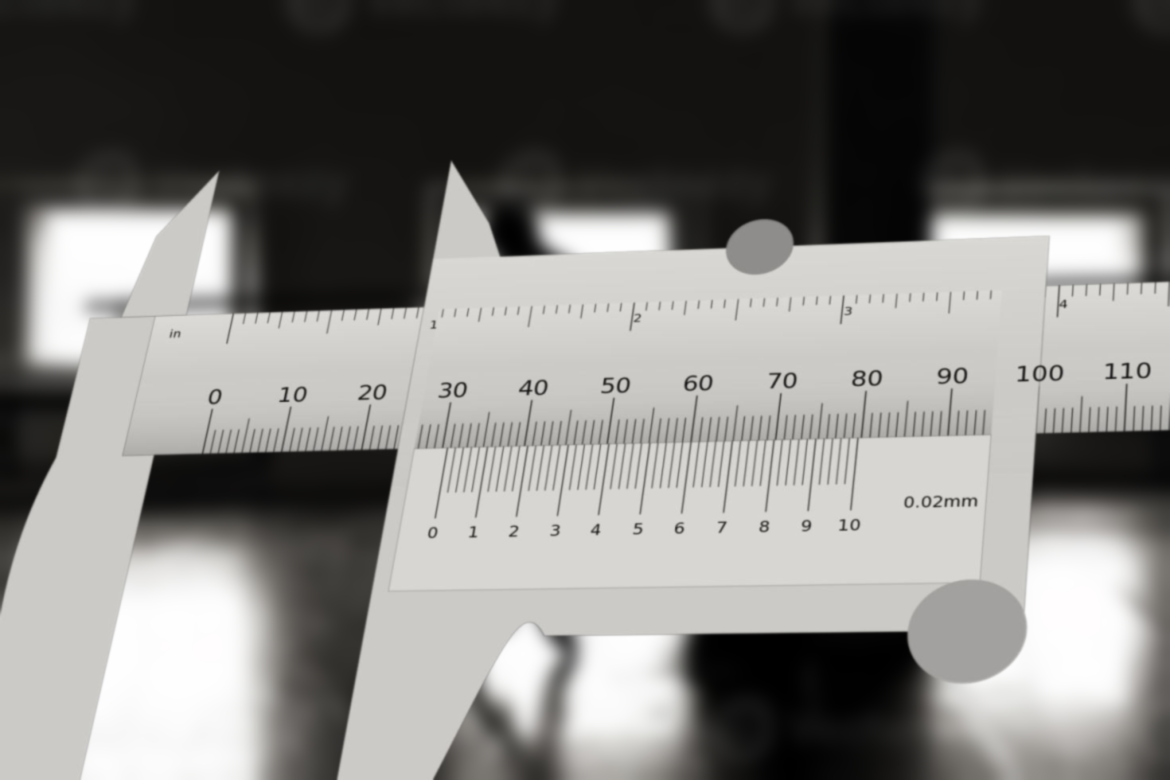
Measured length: 30.6 mm
